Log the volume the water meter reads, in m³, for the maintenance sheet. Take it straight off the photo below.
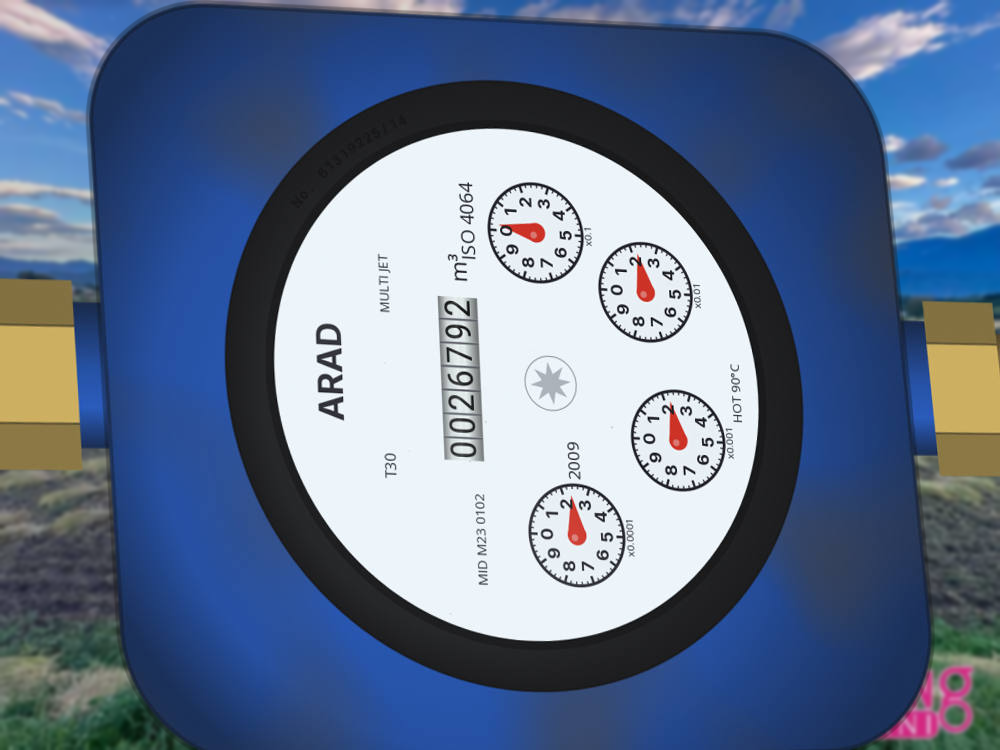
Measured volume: 26792.0222 m³
